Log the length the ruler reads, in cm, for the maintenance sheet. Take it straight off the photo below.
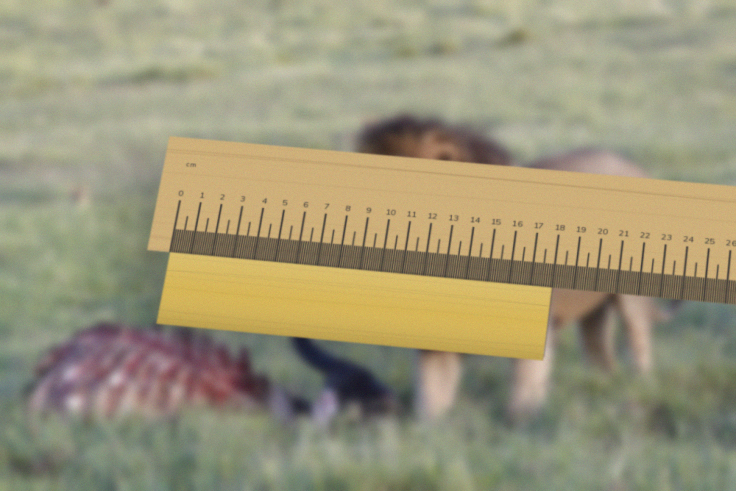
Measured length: 18 cm
